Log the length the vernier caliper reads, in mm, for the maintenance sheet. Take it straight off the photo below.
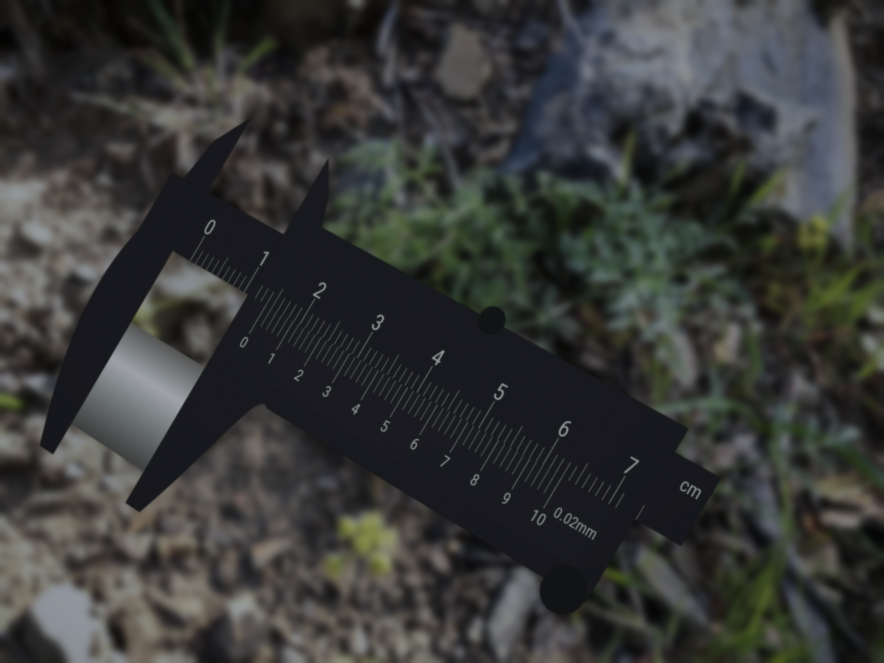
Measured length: 14.0 mm
